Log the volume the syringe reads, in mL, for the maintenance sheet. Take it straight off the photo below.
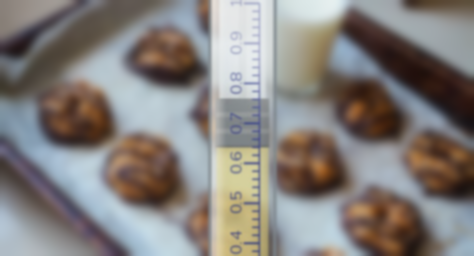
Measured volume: 0.64 mL
